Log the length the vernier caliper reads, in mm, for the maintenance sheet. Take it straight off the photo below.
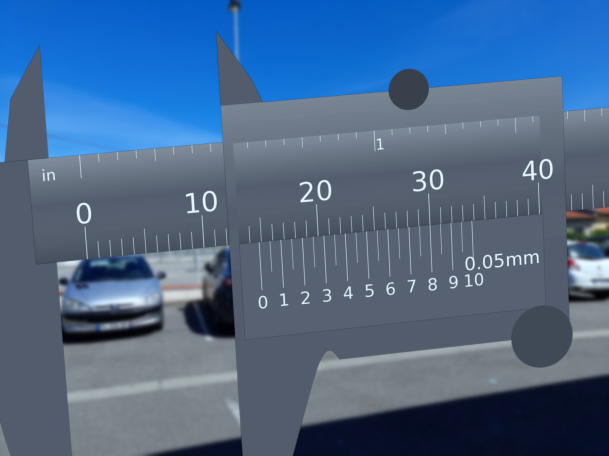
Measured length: 14.8 mm
